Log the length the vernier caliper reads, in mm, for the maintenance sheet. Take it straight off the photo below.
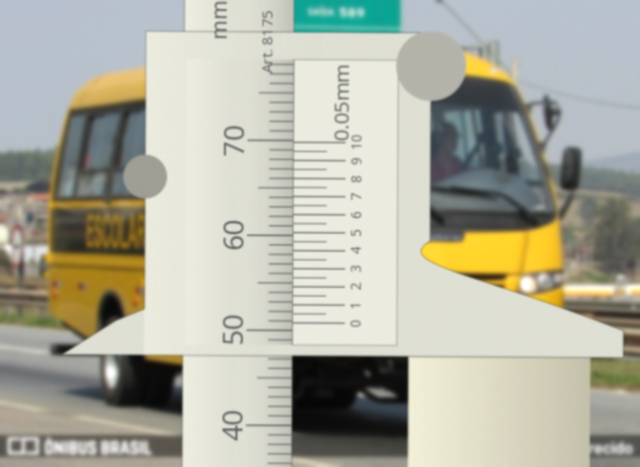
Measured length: 50.8 mm
